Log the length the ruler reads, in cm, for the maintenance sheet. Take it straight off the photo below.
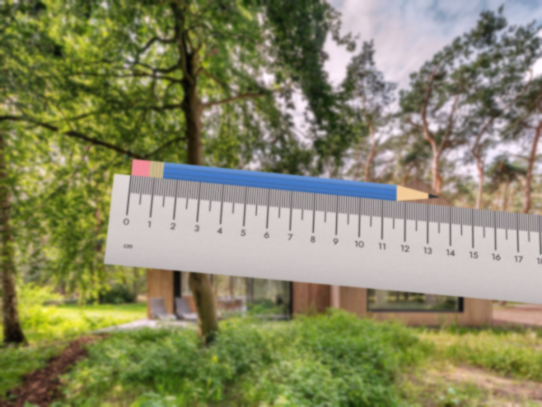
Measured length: 13.5 cm
